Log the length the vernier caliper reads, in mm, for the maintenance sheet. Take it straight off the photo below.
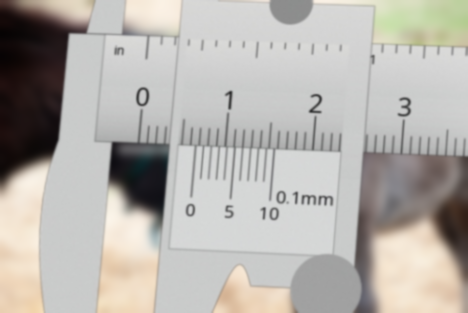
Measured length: 6.6 mm
